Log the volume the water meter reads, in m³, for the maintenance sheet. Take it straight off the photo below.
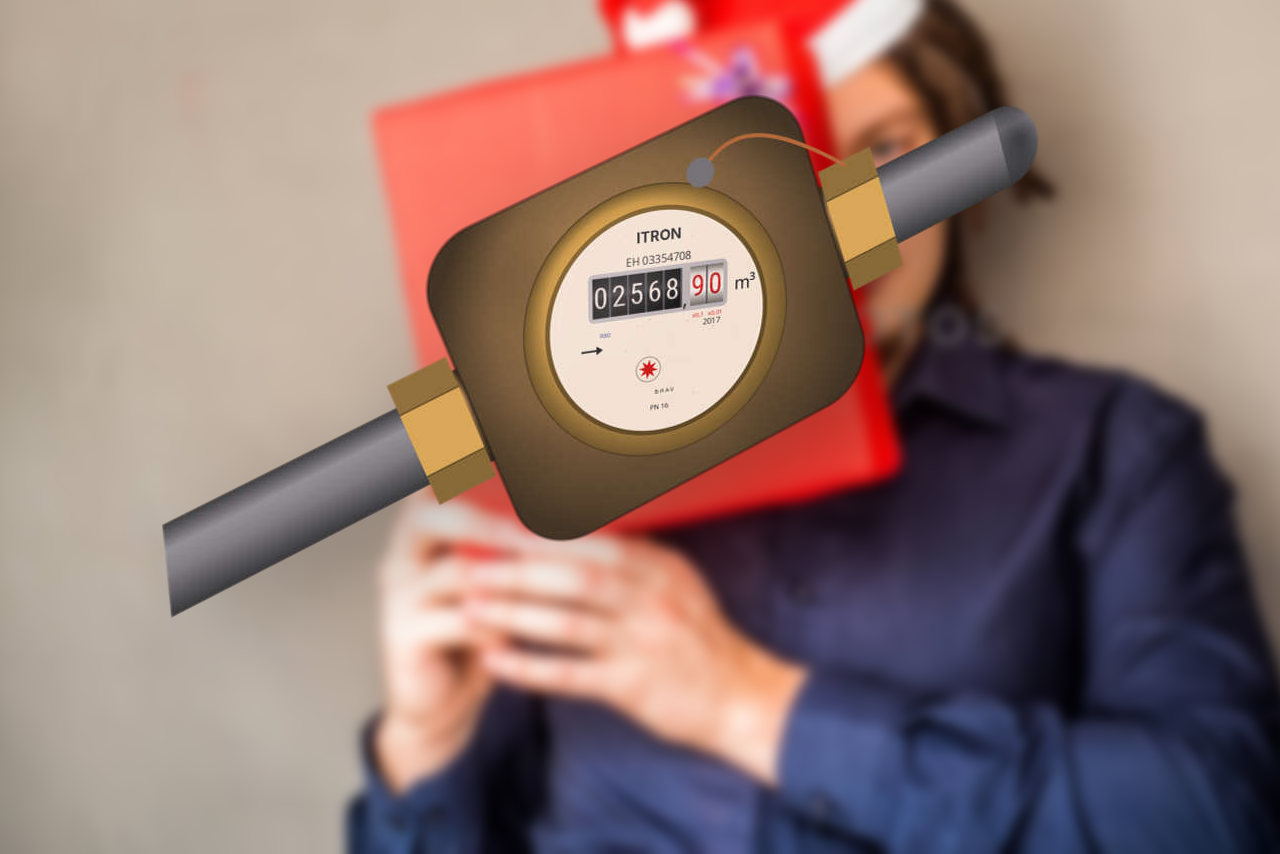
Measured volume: 2568.90 m³
